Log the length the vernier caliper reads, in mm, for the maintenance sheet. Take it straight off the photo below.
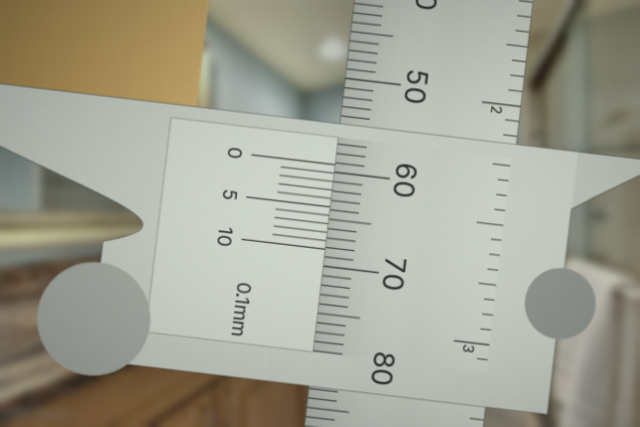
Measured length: 59.2 mm
